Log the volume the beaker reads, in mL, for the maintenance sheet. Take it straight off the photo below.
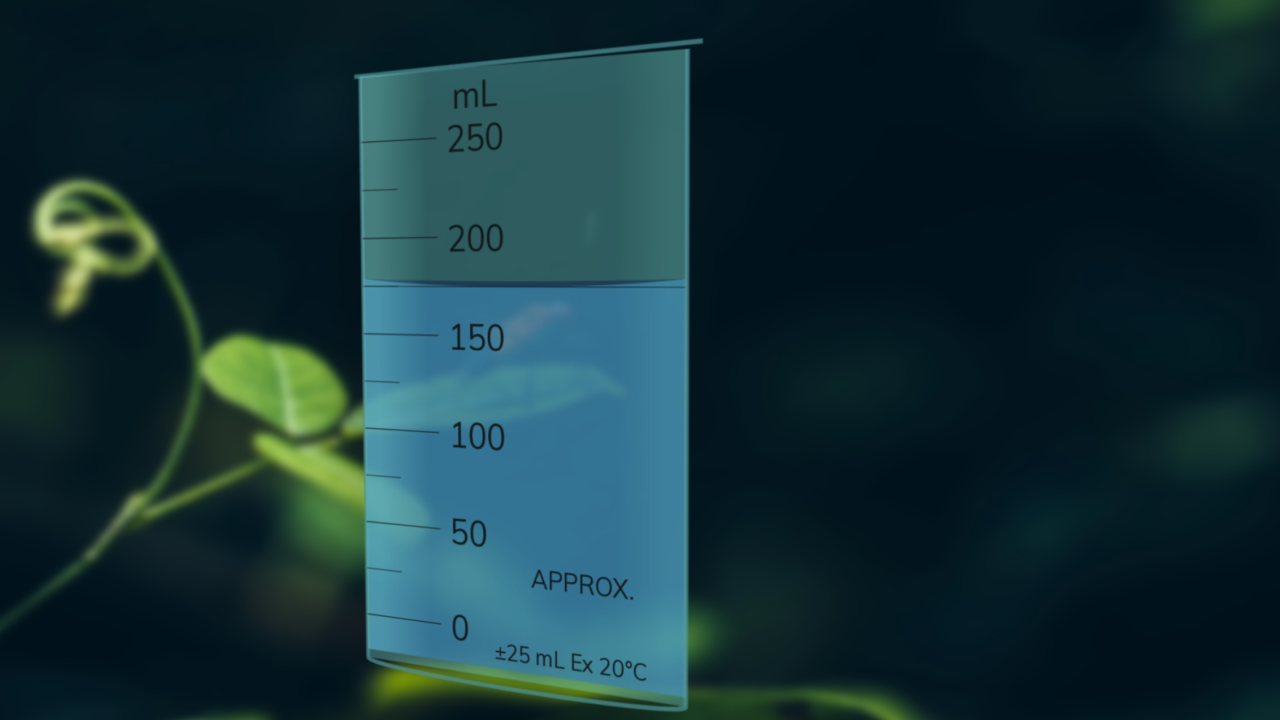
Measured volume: 175 mL
